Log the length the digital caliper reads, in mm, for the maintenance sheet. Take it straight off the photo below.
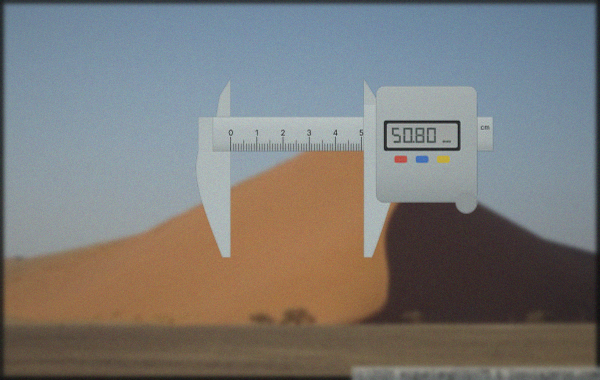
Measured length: 50.80 mm
